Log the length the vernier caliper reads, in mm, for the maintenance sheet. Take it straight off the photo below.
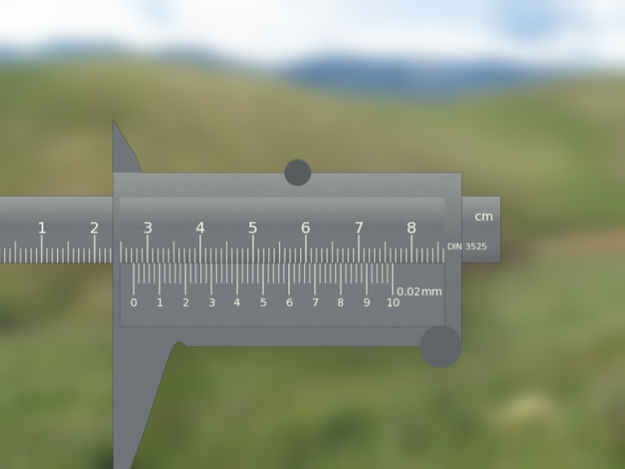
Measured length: 27.4 mm
